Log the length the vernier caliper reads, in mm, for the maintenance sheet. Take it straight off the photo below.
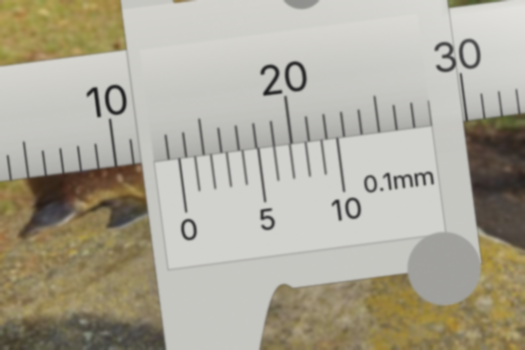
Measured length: 13.6 mm
